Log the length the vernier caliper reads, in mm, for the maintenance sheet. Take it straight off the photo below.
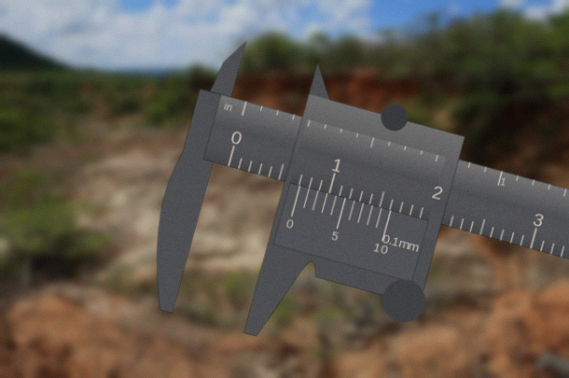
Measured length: 7.1 mm
